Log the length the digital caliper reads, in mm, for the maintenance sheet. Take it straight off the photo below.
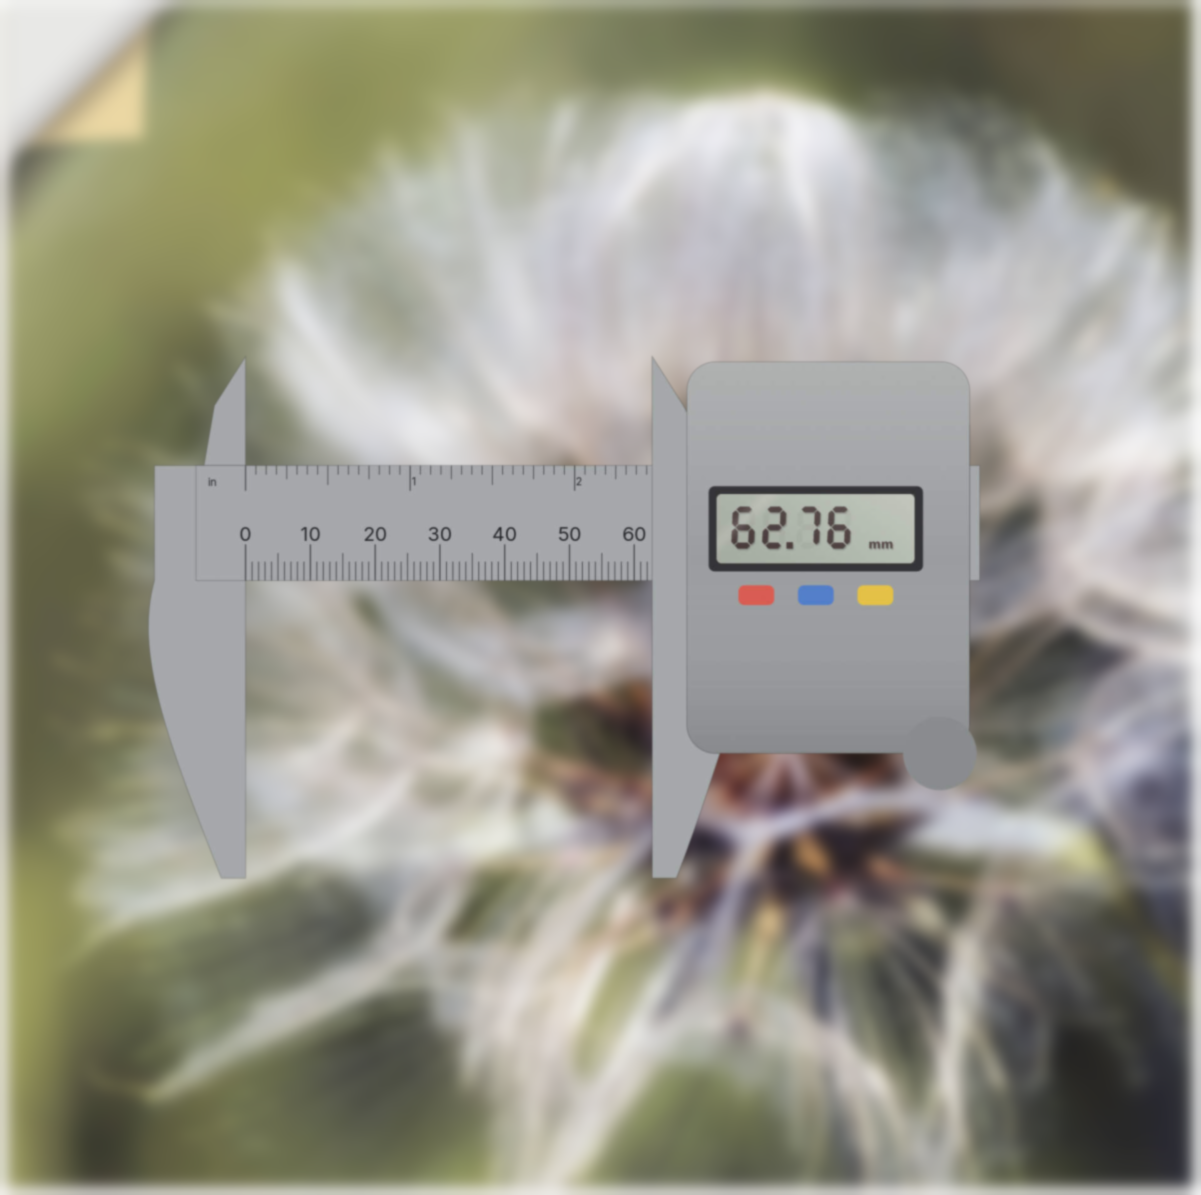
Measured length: 62.76 mm
